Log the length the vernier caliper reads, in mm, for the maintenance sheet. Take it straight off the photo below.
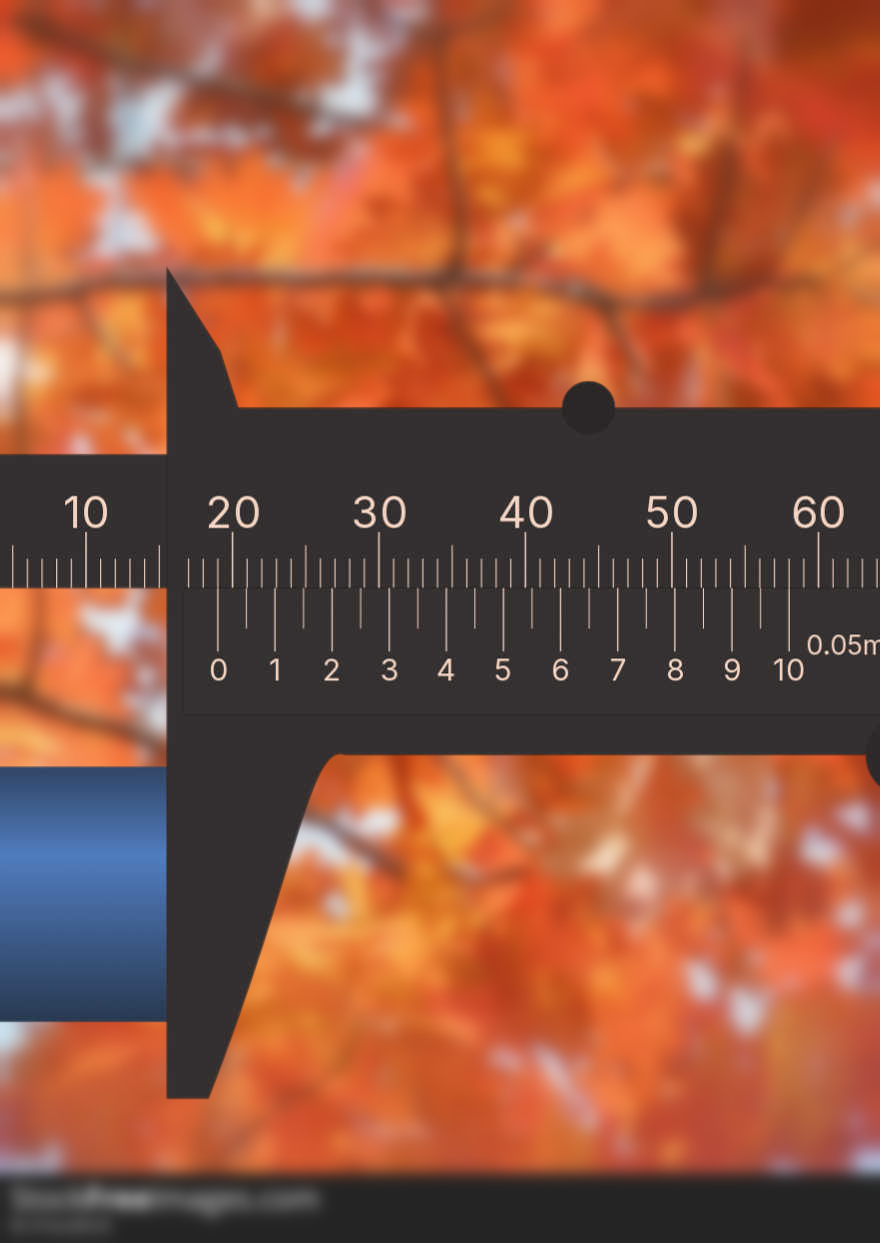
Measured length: 19.0 mm
